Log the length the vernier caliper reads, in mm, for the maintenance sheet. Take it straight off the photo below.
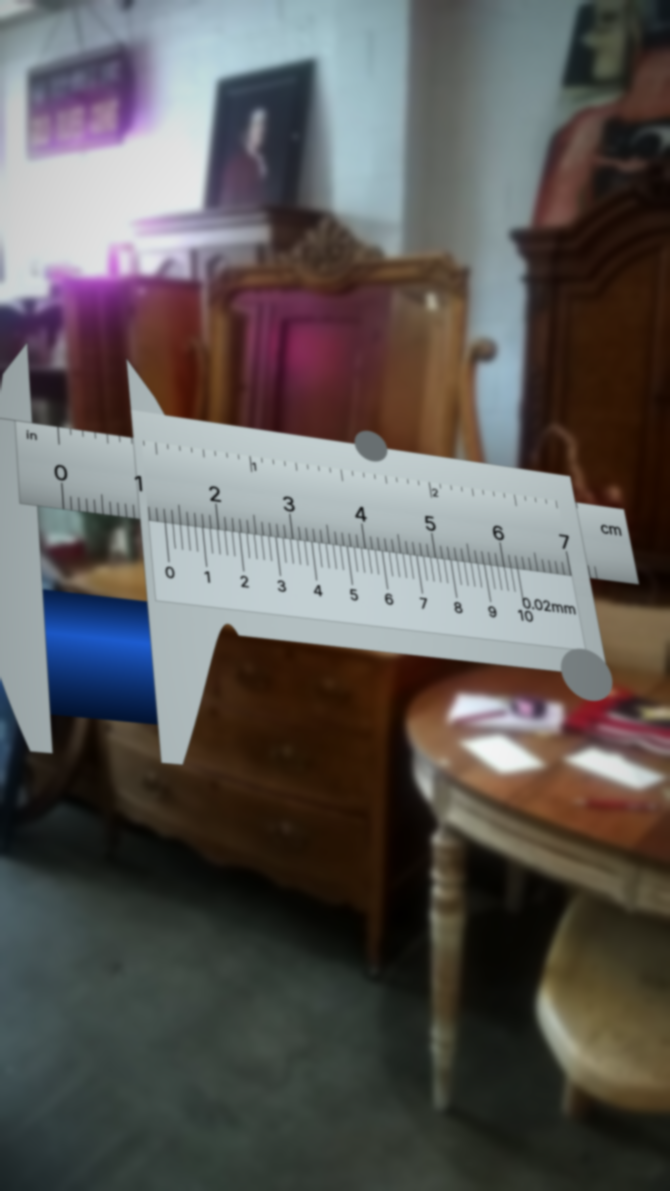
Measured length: 13.0 mm
